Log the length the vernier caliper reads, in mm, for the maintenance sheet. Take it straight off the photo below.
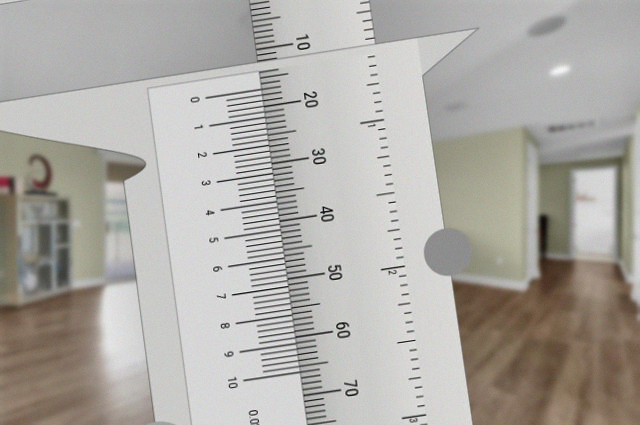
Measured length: 17.0 mm
